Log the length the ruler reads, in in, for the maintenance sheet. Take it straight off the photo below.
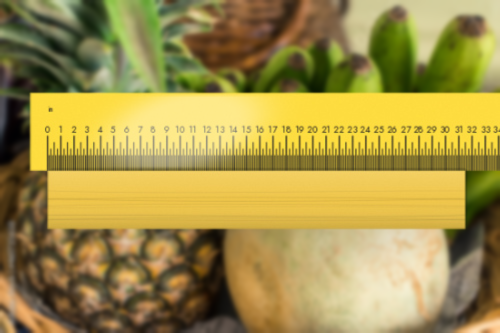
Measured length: 31.5 in
